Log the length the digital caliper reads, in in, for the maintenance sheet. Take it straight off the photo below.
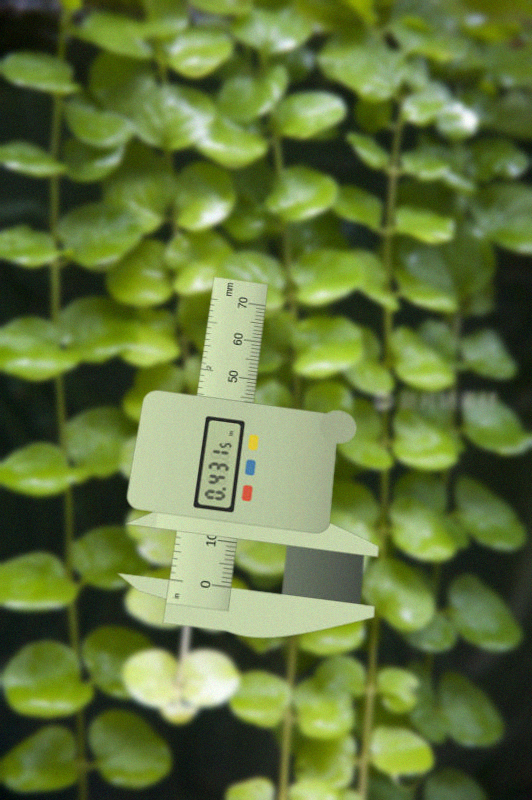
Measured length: 0.4315 in
